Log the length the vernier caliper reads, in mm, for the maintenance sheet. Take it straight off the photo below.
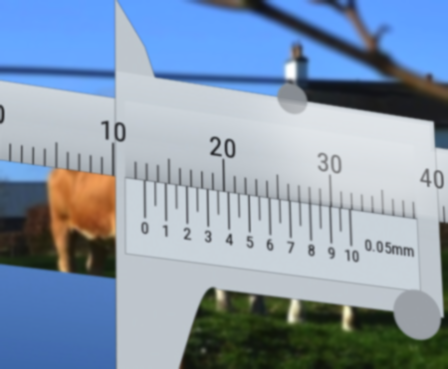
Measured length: 12.8 mm
